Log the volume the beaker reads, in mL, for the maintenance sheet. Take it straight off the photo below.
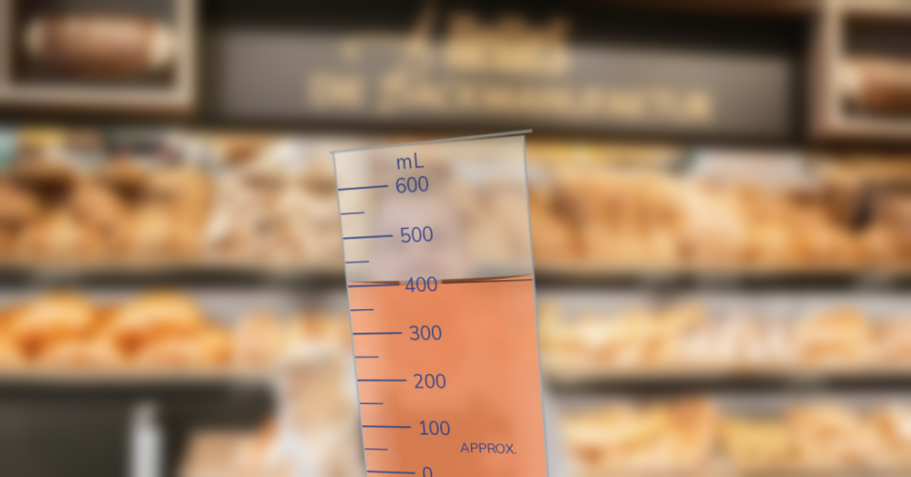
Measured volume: 400 mL
